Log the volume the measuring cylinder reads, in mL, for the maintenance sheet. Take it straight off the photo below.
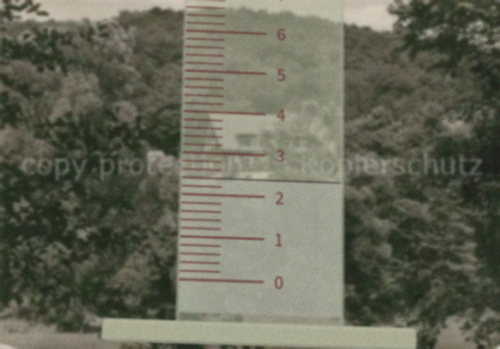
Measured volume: 2.4 mL
